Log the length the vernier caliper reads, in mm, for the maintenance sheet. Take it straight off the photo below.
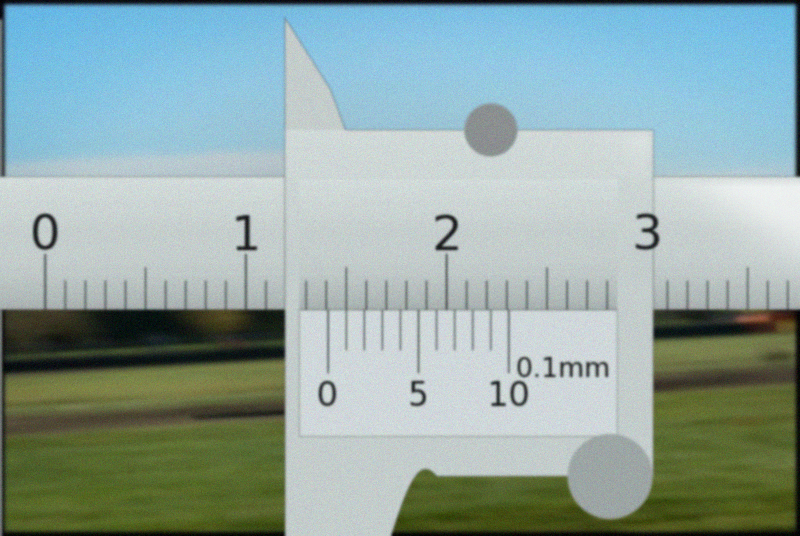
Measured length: 14.1 mm
